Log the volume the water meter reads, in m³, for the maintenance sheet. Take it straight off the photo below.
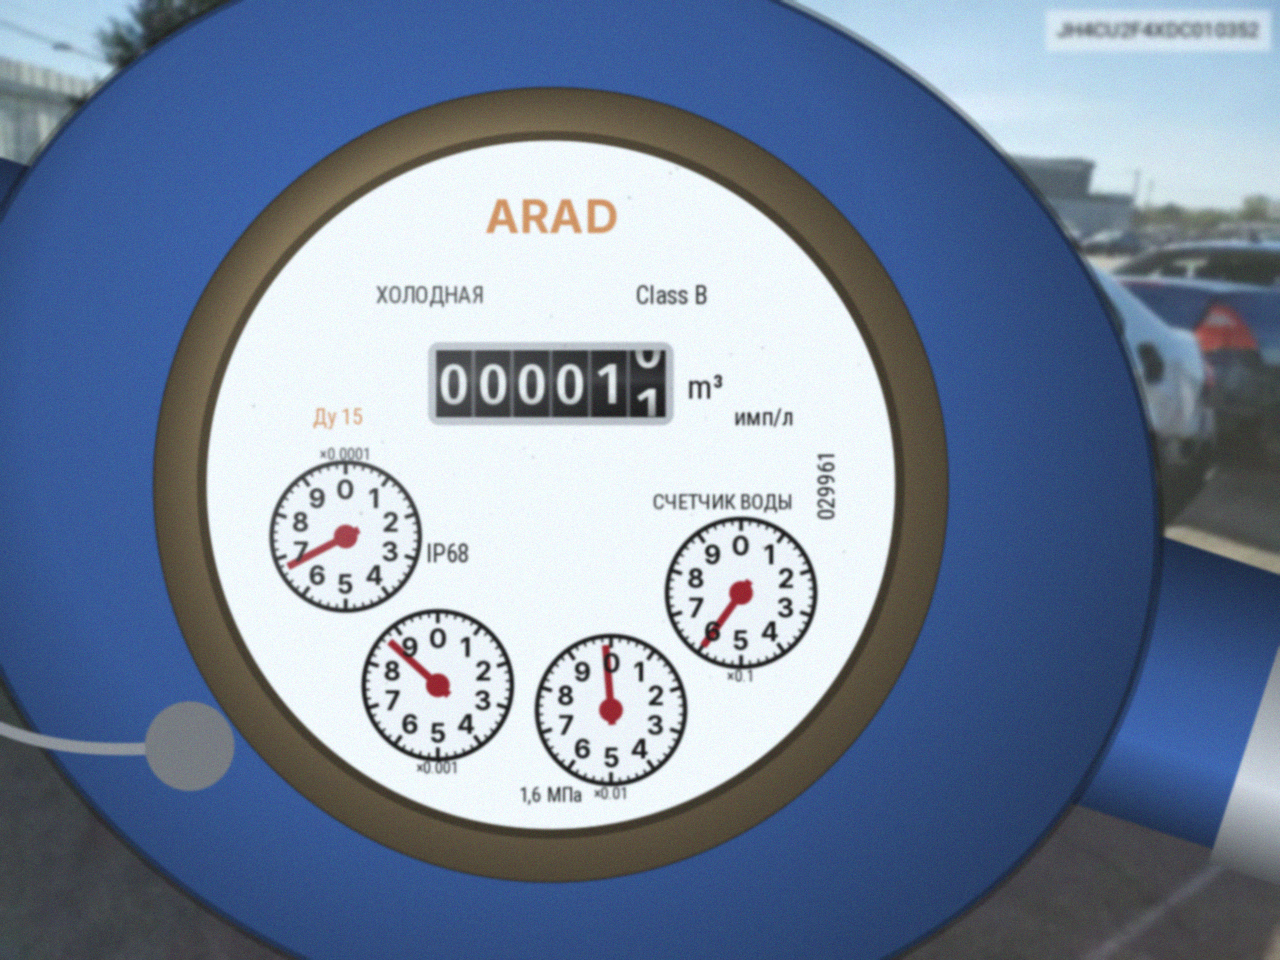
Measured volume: 10.5986 m³
